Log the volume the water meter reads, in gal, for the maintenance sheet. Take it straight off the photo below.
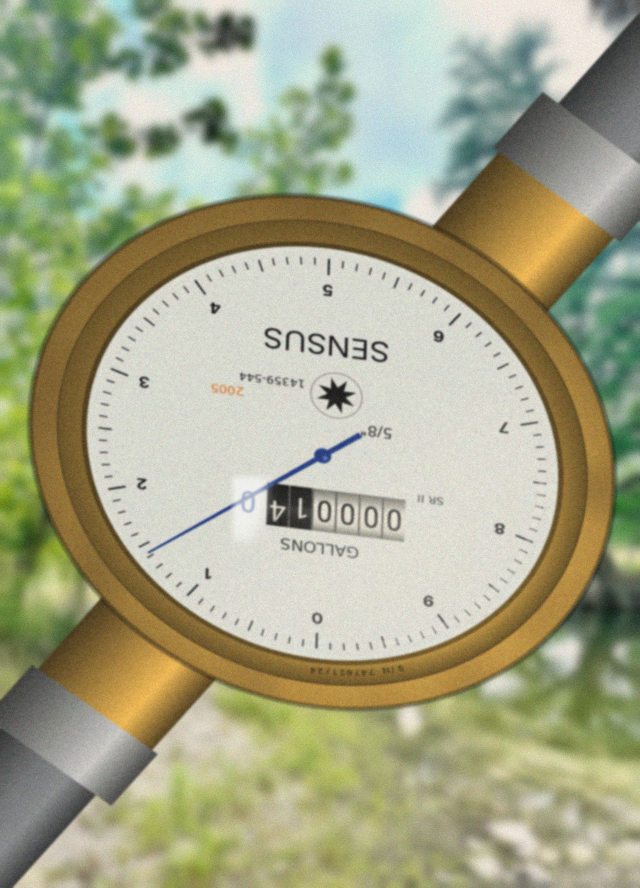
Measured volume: 141.4 gal
